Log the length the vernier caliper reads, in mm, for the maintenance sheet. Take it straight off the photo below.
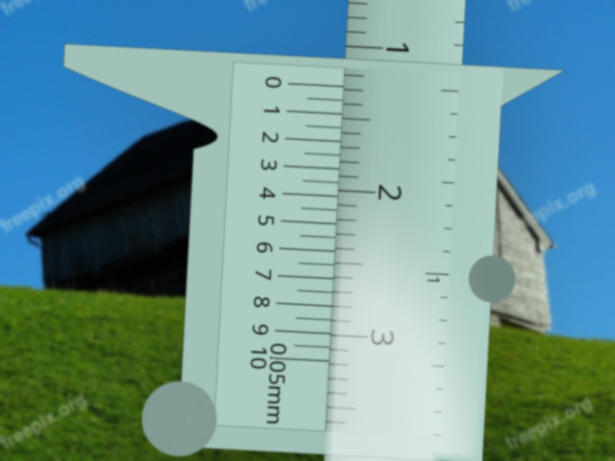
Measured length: 12.8 mm
